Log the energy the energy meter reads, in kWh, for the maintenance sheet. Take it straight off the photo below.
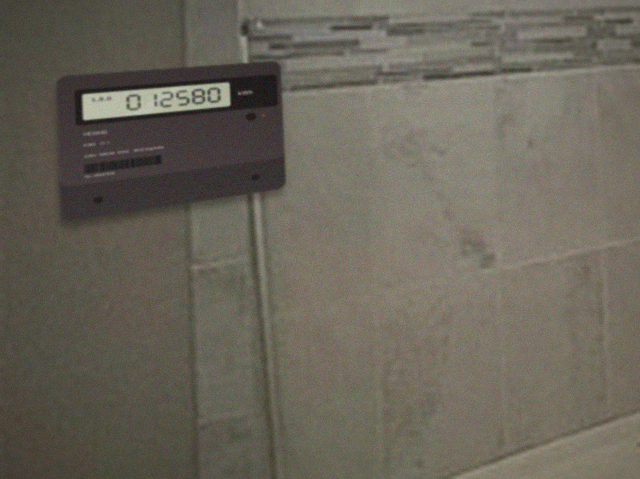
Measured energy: 12580 kWh
